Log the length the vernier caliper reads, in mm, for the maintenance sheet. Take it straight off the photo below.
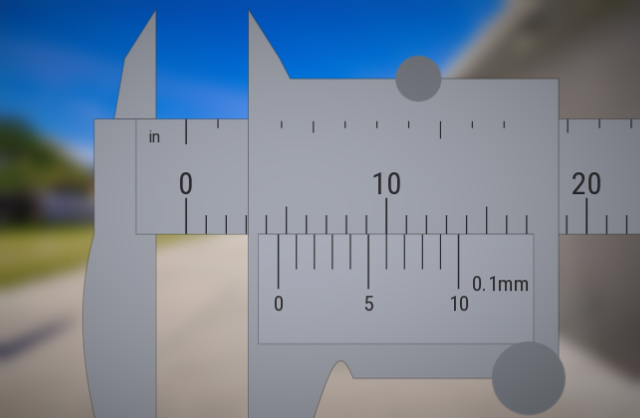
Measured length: 4.6 mm
